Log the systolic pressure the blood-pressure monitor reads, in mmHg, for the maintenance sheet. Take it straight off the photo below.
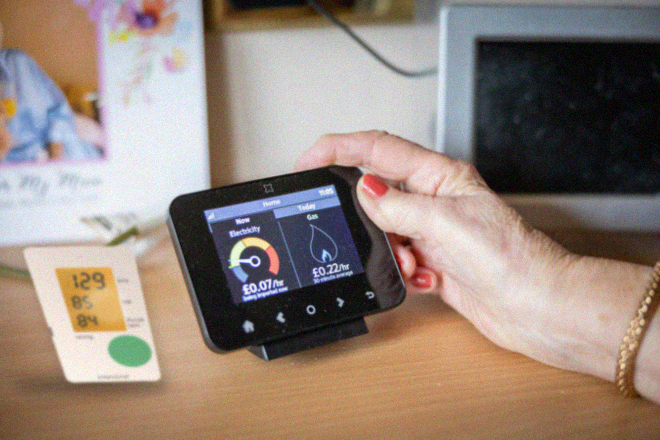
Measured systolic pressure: 129 mmHg
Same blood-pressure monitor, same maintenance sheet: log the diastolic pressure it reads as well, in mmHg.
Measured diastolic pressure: 85 mmHg
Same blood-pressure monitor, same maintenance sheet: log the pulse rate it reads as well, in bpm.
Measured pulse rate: 84 bpm
